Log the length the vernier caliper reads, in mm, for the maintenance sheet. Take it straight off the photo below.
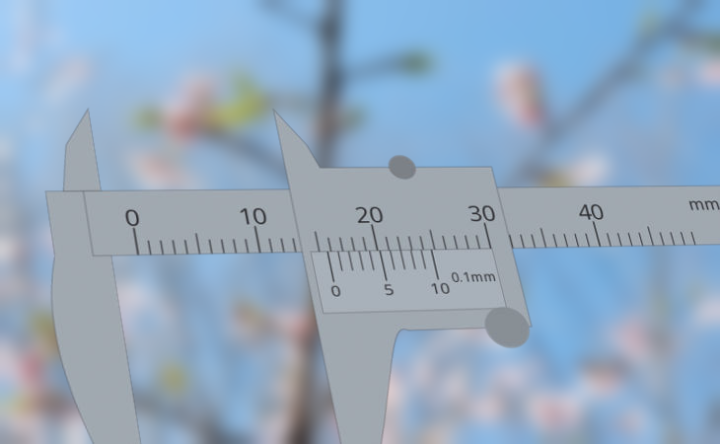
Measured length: 15.7 mm
